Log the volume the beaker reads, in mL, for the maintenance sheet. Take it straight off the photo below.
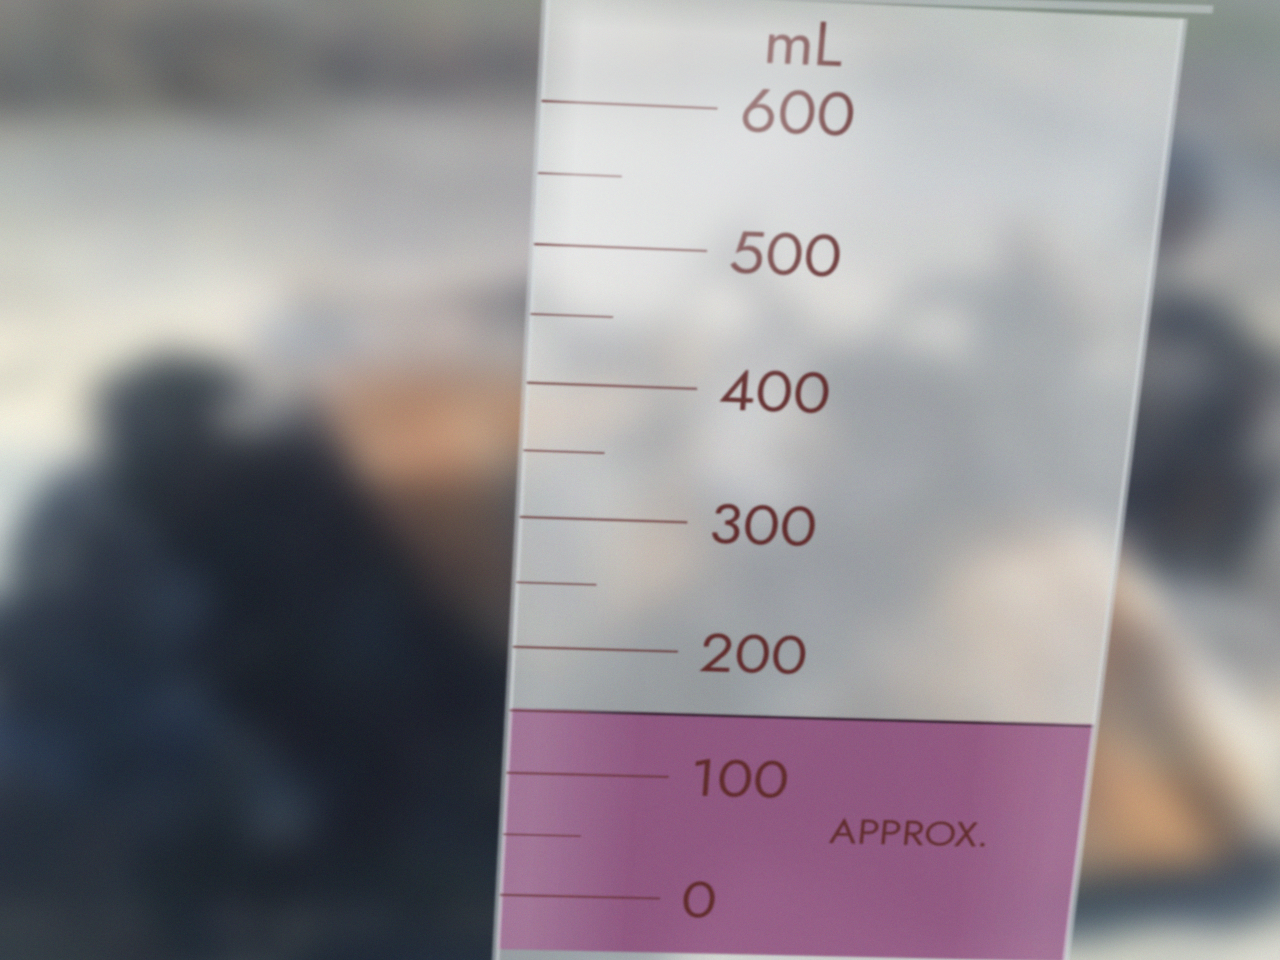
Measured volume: 150 mL
